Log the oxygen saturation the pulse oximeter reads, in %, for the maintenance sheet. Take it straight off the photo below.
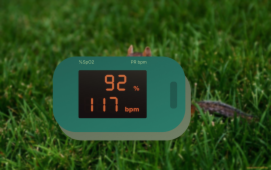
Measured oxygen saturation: 92 %
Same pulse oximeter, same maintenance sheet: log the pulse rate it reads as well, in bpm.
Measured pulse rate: 117 bpm
